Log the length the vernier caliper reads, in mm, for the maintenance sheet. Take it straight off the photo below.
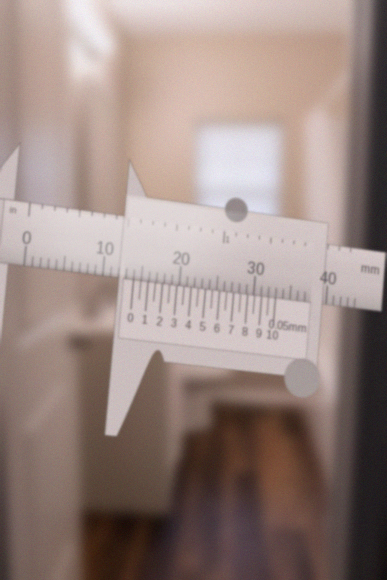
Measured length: 14.0 mm
